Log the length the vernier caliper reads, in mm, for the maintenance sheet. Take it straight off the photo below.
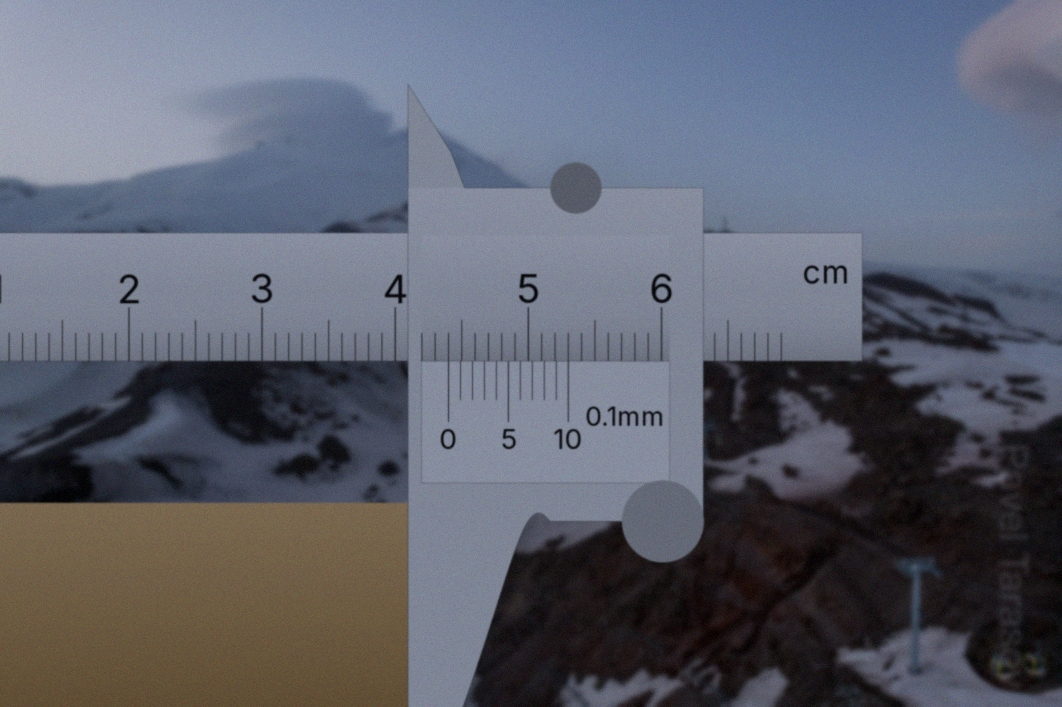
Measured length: 44.0 mm
